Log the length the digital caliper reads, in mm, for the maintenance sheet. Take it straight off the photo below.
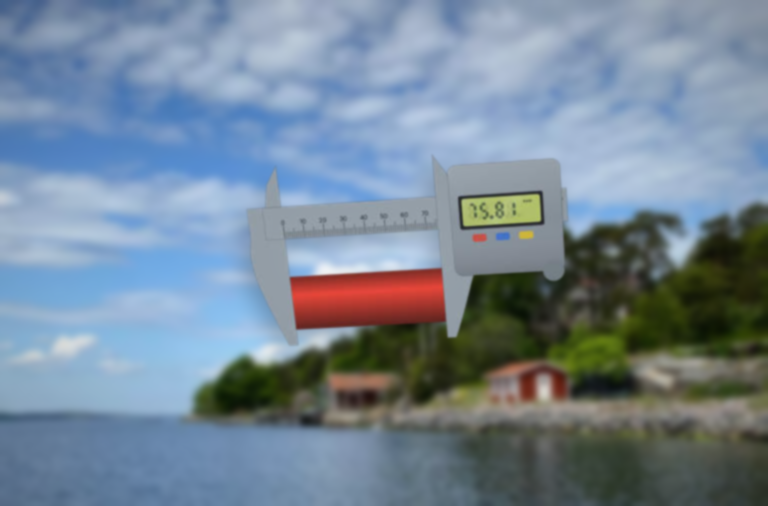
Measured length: 75.81 mm
